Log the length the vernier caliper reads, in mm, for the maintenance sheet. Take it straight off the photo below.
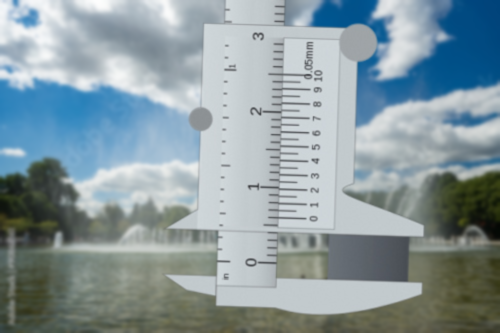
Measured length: 6.0 mm
